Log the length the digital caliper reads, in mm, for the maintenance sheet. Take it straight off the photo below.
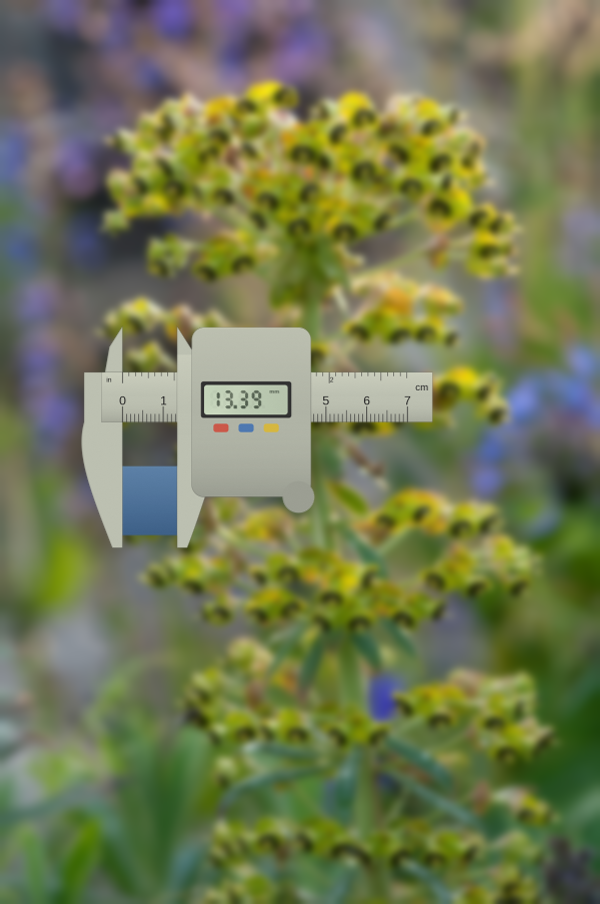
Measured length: 13.39 mm
